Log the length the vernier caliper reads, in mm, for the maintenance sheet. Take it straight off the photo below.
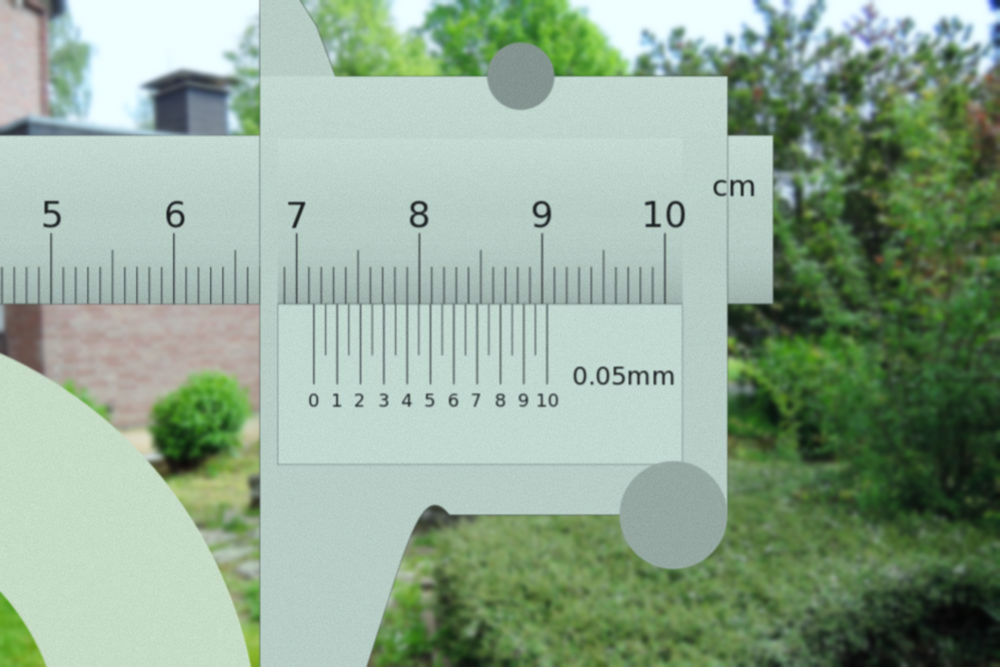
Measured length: 71.4 mm
